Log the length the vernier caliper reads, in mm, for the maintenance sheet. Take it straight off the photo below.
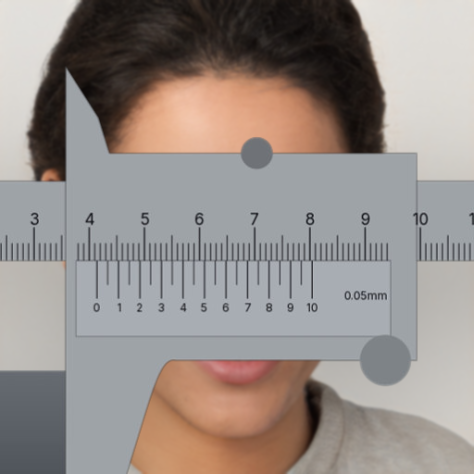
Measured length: 41.4 mm
